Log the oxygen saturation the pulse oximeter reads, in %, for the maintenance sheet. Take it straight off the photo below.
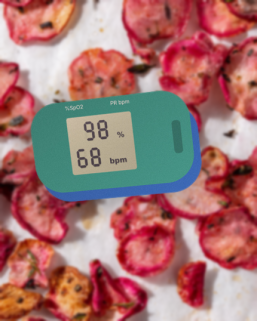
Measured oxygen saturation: 98 %
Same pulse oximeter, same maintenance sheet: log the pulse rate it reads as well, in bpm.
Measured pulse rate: 68 bpm
